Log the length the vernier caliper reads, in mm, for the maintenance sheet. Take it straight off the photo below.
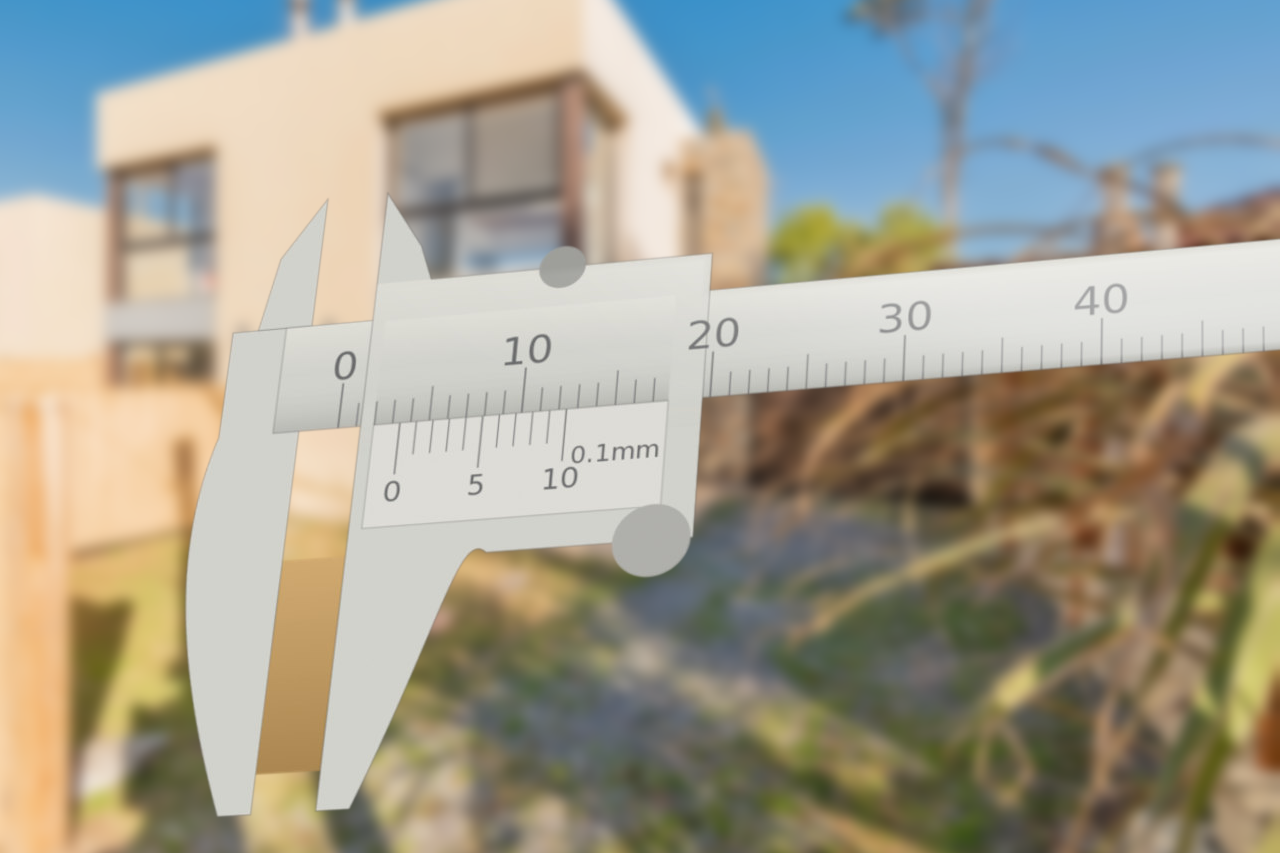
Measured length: 3.4 mm
